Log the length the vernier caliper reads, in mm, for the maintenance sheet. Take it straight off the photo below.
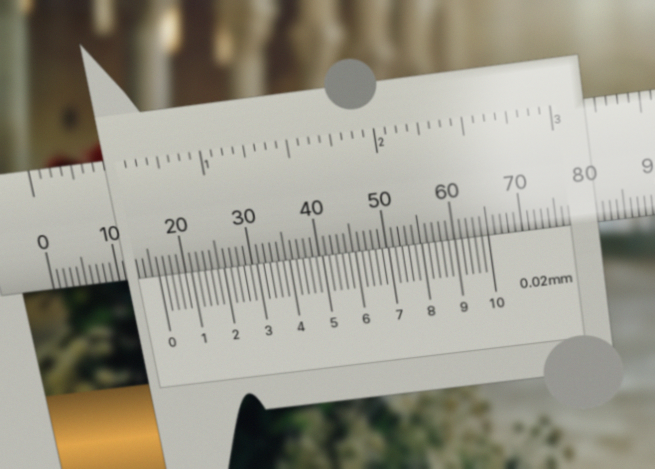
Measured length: 16.0 mm
